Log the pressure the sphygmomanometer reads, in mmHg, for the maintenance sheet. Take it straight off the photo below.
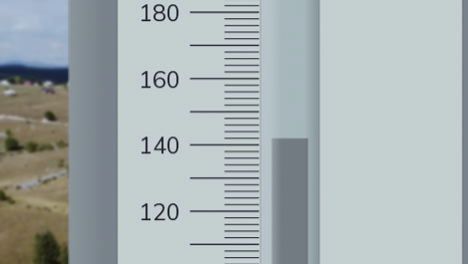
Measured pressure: 142 mmHg
